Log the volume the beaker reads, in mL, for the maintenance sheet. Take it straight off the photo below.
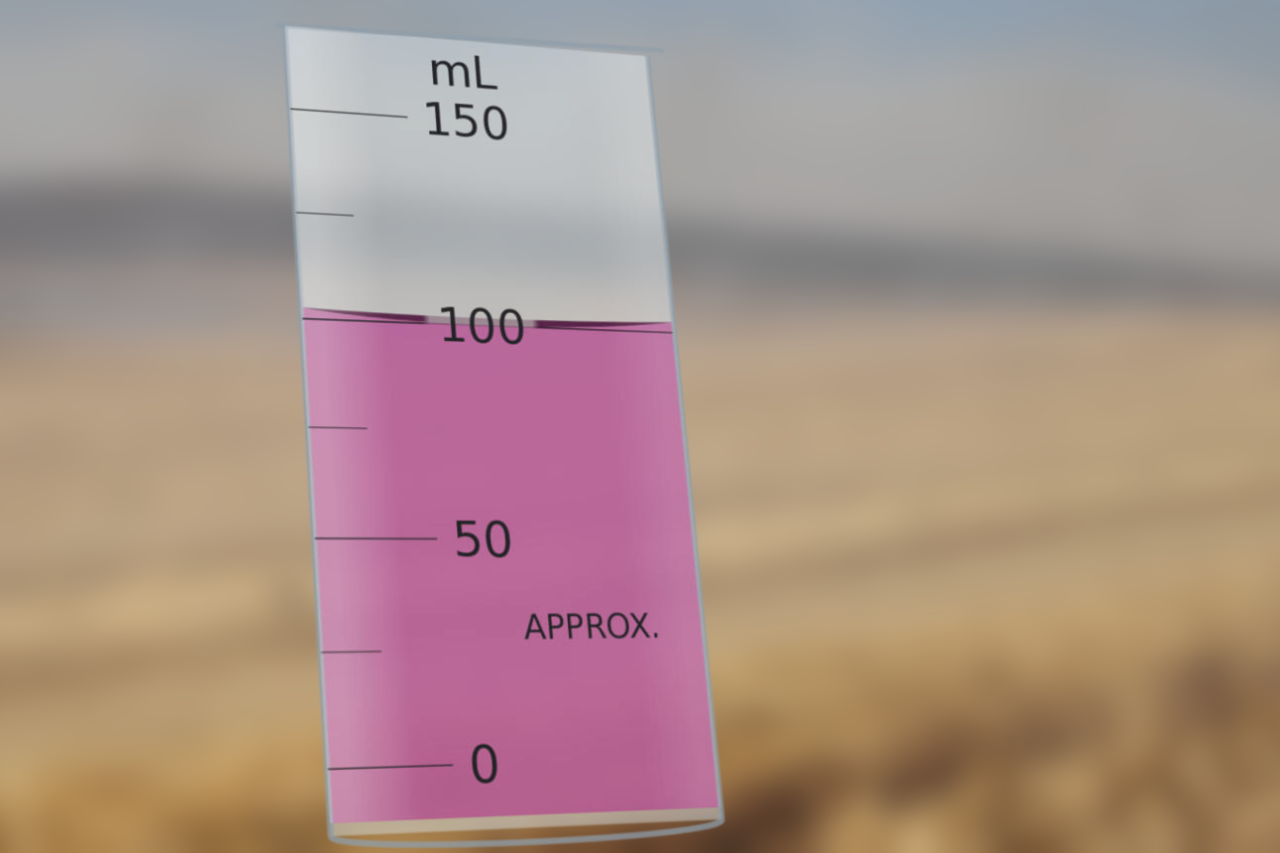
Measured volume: 100 mL
